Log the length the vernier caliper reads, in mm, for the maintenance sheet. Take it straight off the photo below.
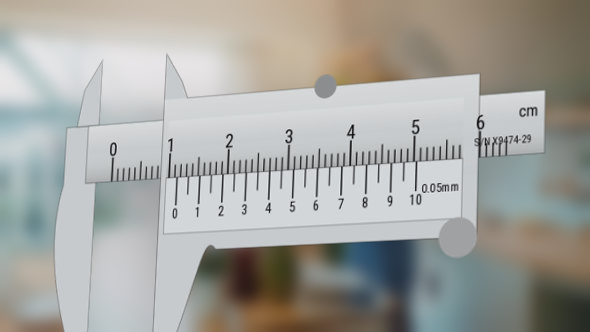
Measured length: 11.4 mm
